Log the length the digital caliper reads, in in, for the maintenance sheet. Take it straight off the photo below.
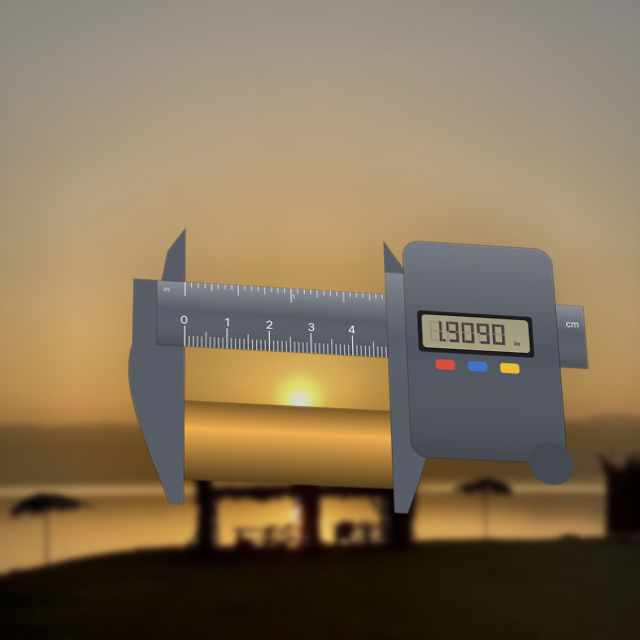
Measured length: 1.9090 in
